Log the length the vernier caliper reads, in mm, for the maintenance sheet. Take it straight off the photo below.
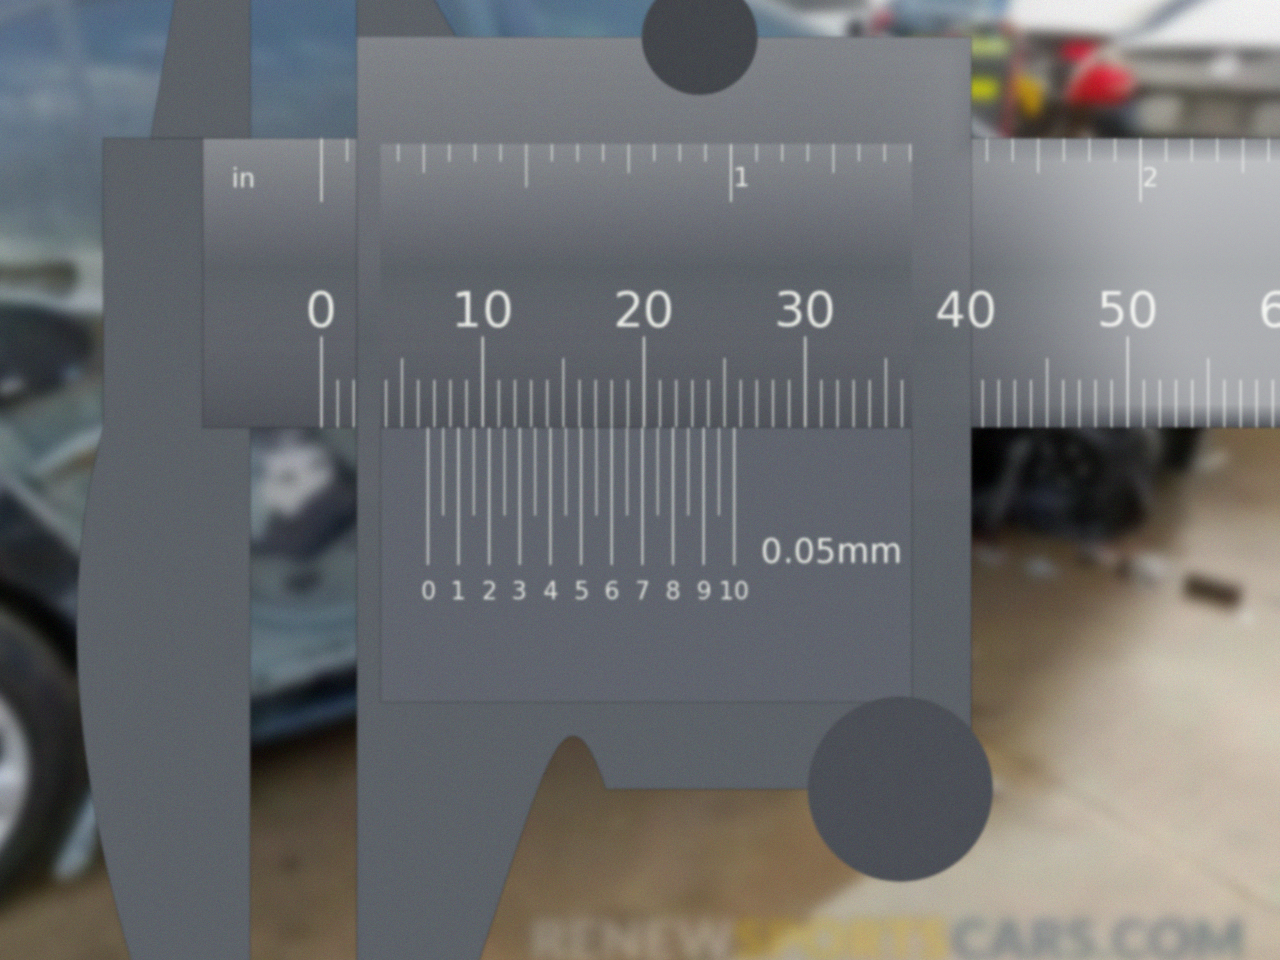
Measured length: 6.6 mm
